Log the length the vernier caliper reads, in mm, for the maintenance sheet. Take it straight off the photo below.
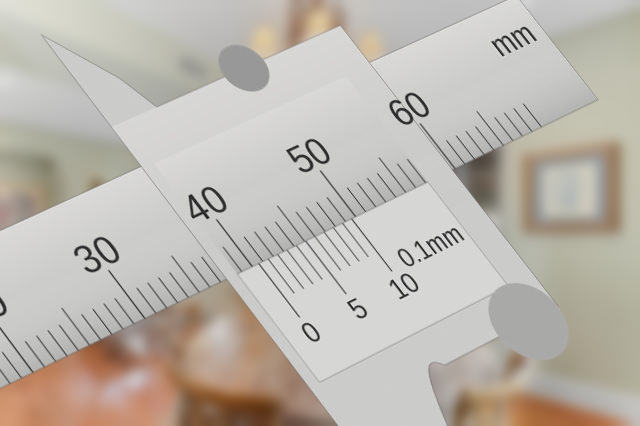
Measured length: 40.6 mm
